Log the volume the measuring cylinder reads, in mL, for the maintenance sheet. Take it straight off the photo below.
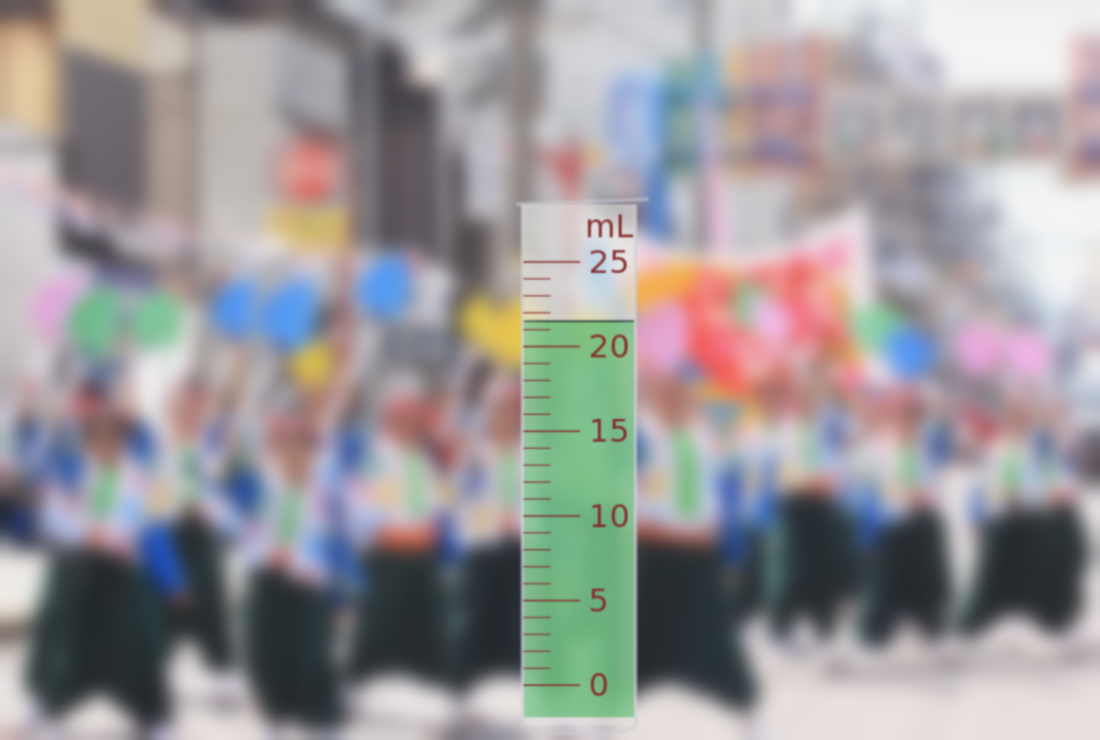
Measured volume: 21.5 mL
